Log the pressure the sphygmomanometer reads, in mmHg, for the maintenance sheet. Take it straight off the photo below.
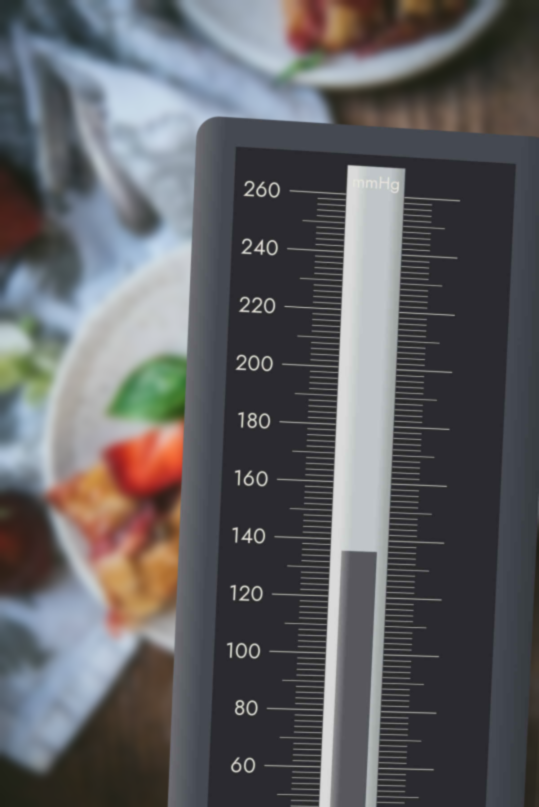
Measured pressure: 136 mmHg
